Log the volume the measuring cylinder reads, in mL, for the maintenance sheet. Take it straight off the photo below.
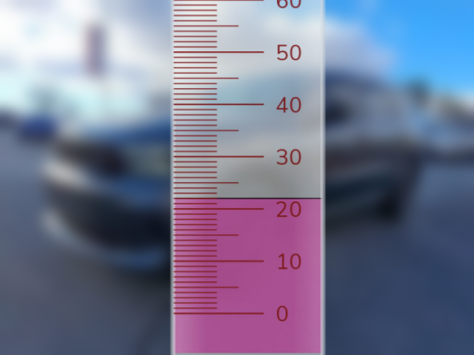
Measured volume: 22 mL
